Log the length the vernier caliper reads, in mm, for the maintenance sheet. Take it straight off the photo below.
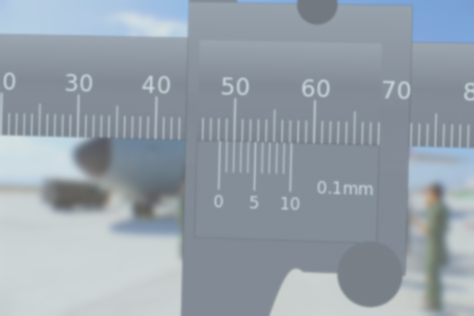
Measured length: 48.2 mm
